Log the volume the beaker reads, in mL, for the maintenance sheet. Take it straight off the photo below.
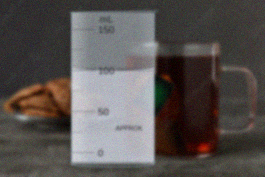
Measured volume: 100 mL
